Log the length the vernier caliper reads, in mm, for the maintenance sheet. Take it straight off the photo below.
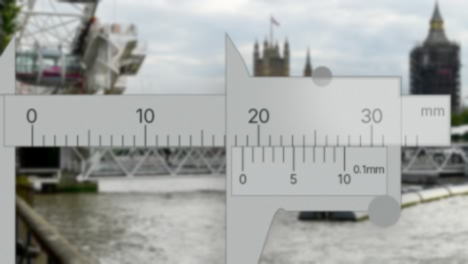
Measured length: 18.6 mm
